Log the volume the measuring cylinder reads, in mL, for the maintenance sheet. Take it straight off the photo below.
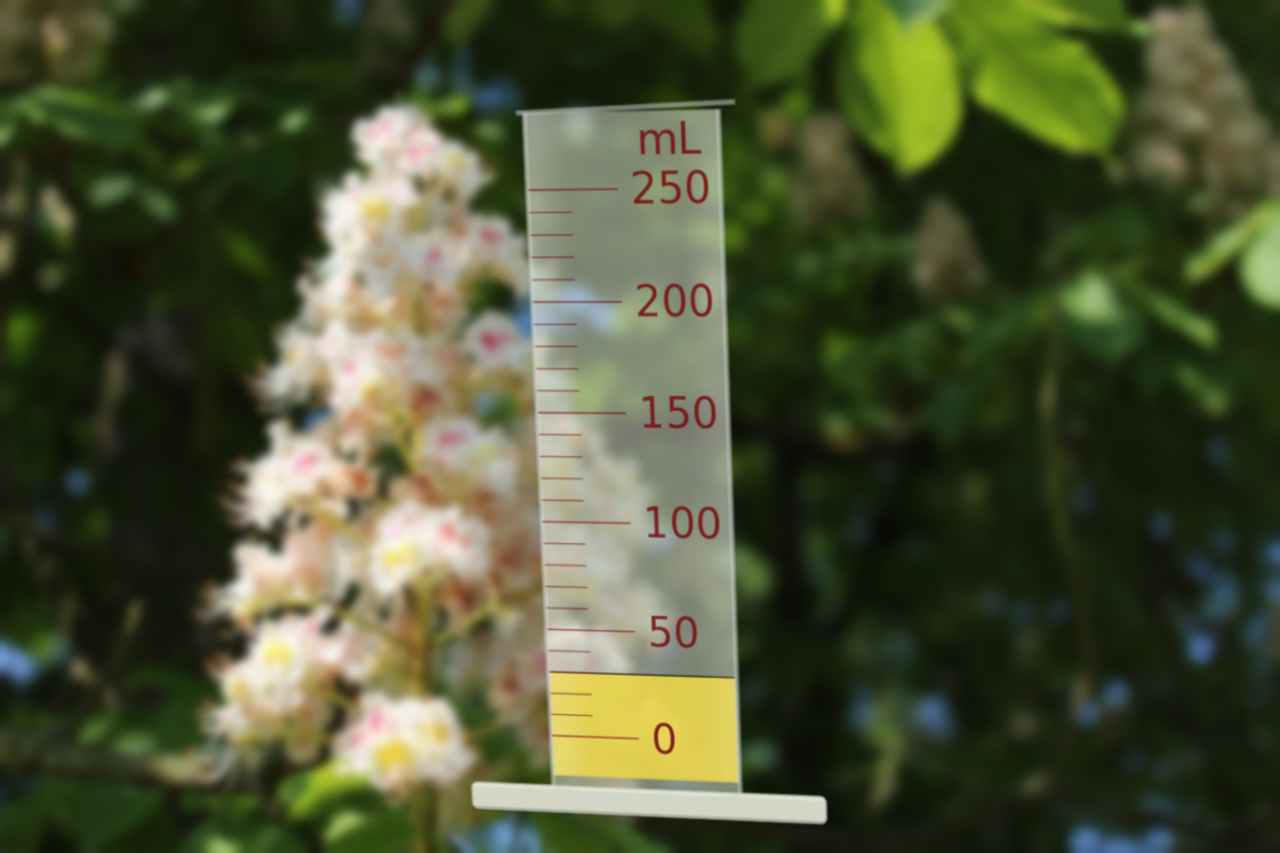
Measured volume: 30 mL
